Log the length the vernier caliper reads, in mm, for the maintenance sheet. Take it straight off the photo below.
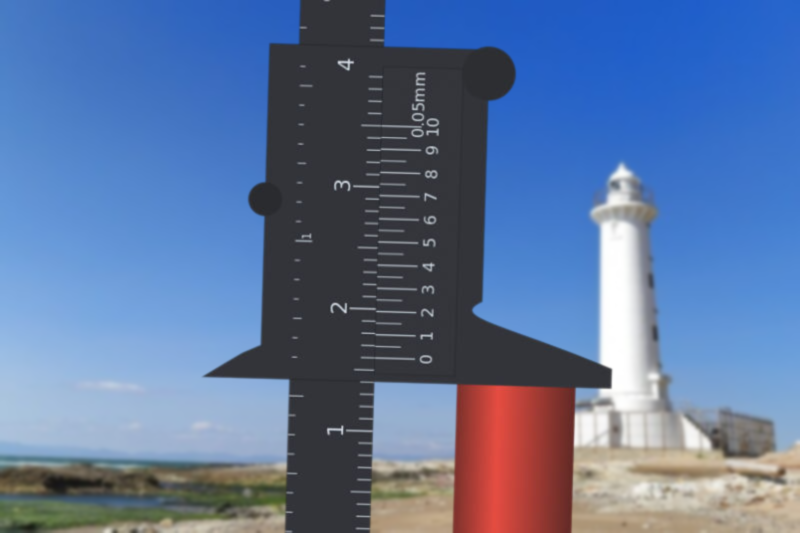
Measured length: 16.0 mm
